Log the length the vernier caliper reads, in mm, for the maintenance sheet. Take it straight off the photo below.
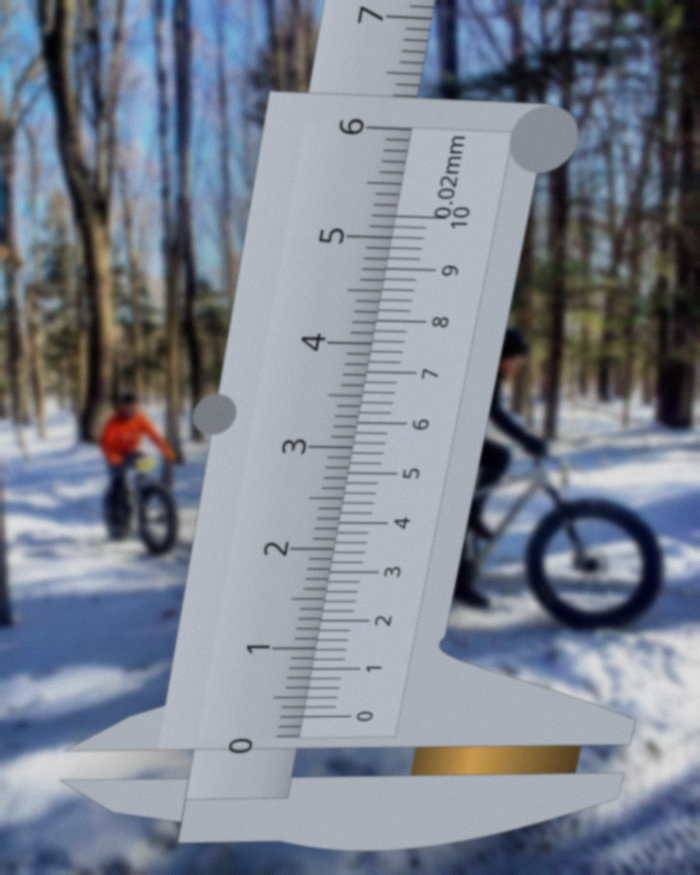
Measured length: 3.0 mm
